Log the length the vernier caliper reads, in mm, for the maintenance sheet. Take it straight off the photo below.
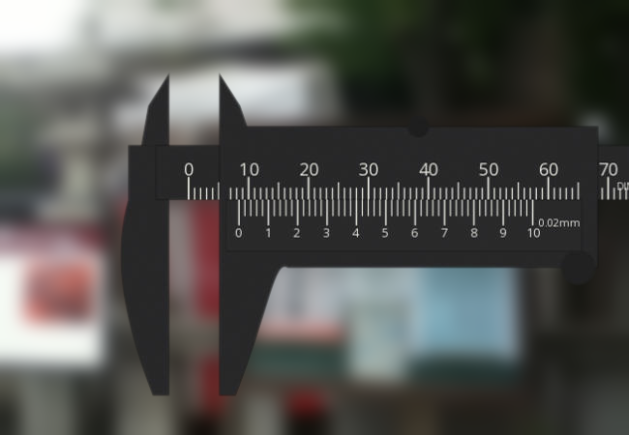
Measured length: 8.4 mm
